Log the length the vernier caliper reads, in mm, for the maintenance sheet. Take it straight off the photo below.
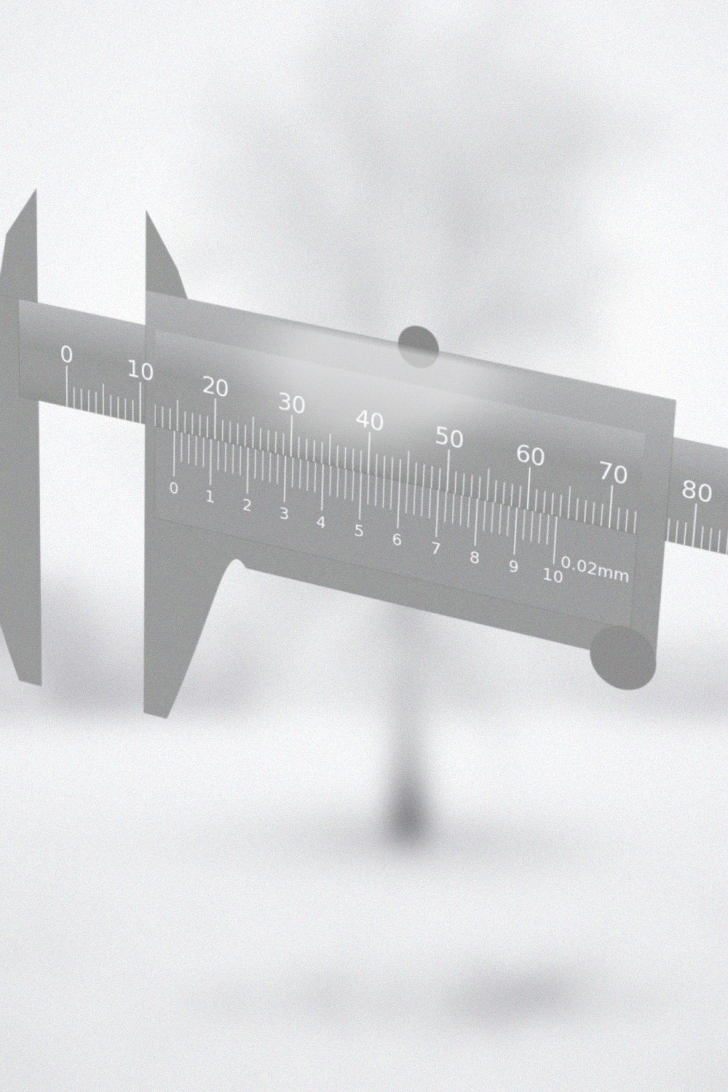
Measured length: 14.6 mm
